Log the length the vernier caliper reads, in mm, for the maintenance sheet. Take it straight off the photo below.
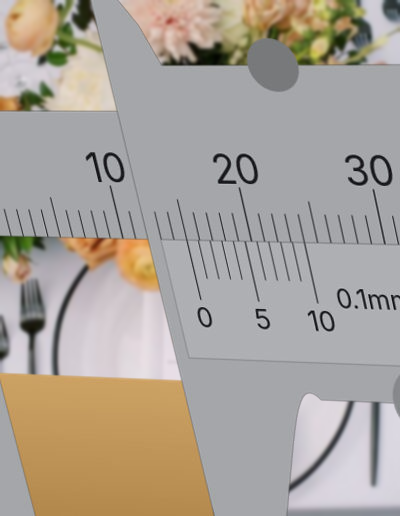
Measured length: 15.0 mm
